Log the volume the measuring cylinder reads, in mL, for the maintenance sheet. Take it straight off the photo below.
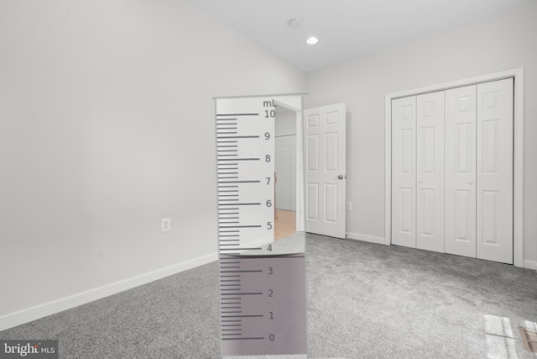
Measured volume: 3.6 mL
